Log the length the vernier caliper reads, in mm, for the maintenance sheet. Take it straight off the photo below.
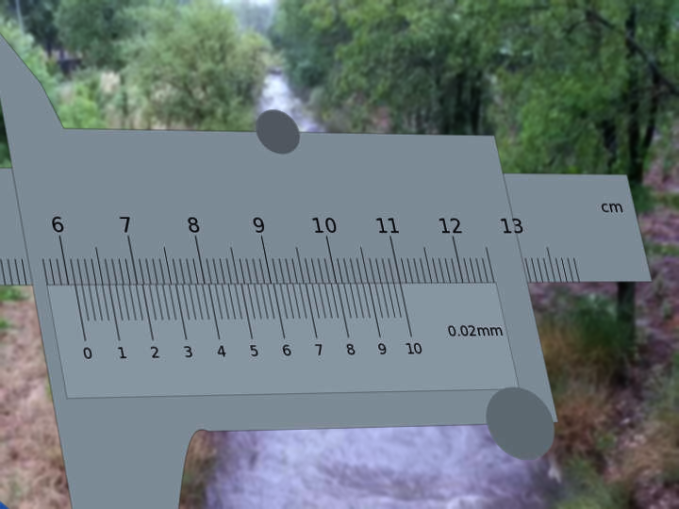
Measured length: 61.0 mm
